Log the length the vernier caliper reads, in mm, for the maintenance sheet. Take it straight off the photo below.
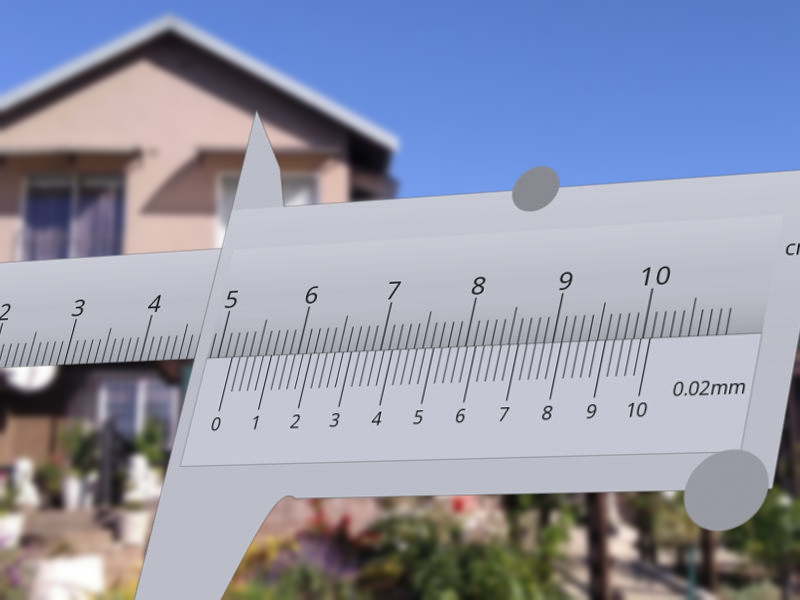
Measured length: 51.8 mm
